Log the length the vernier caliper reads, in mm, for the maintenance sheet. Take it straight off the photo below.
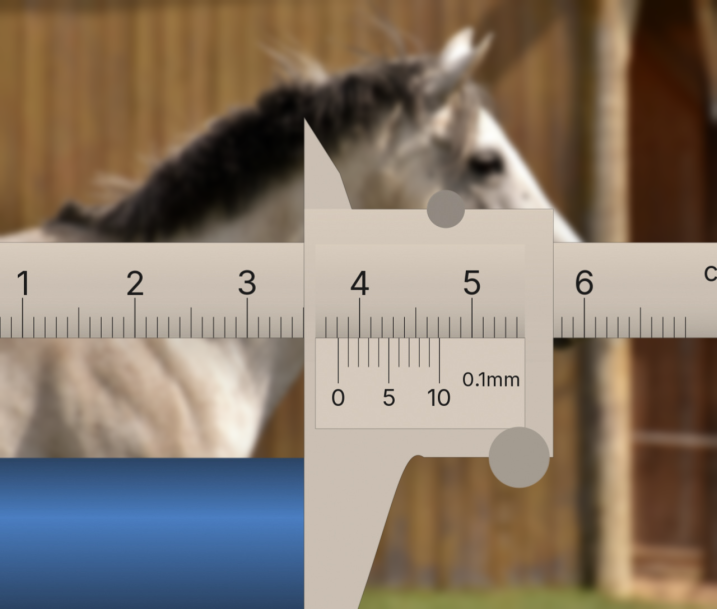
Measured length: 38.1 mm
